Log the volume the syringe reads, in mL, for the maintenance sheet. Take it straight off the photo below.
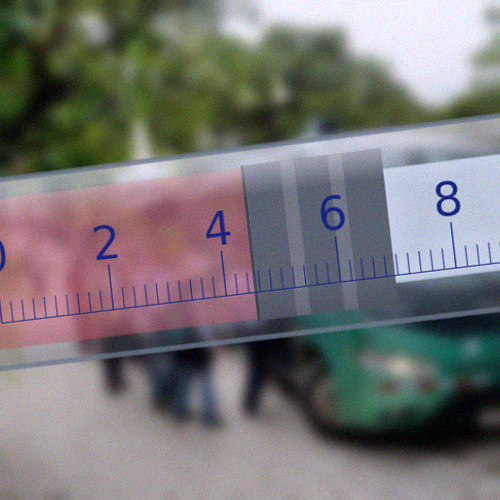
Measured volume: 4.5 mL
